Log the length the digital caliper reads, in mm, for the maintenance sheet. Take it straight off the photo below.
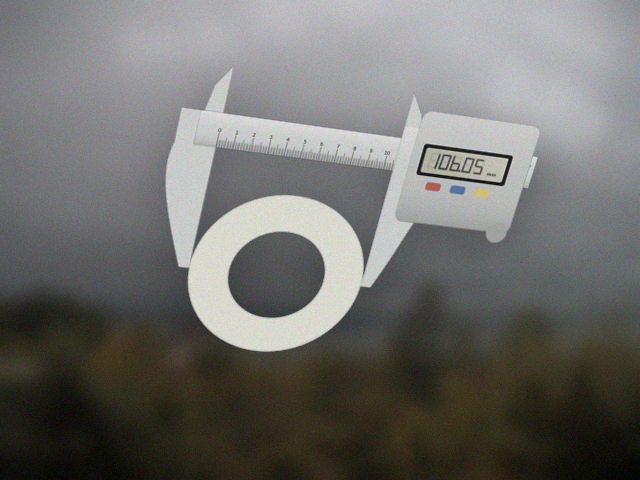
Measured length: 106.05 mm
